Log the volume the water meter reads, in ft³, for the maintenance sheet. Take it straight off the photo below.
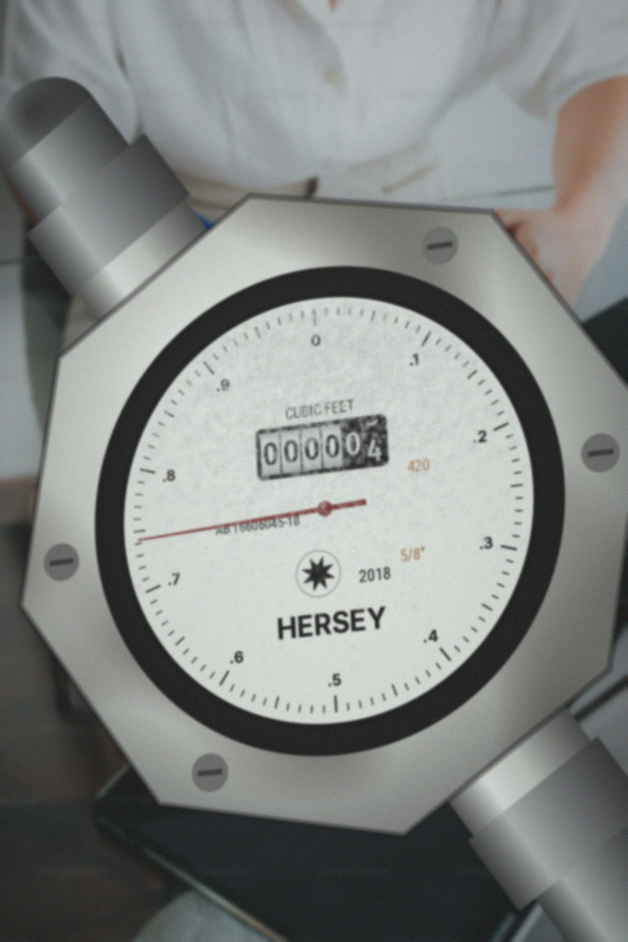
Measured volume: 3.74 ft³
